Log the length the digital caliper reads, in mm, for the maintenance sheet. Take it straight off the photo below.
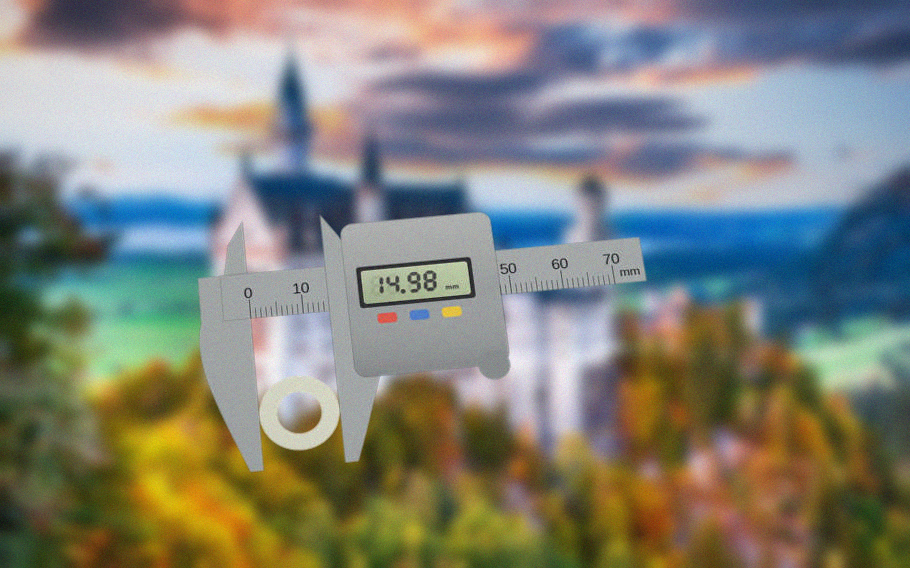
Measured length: 14.98 mm
